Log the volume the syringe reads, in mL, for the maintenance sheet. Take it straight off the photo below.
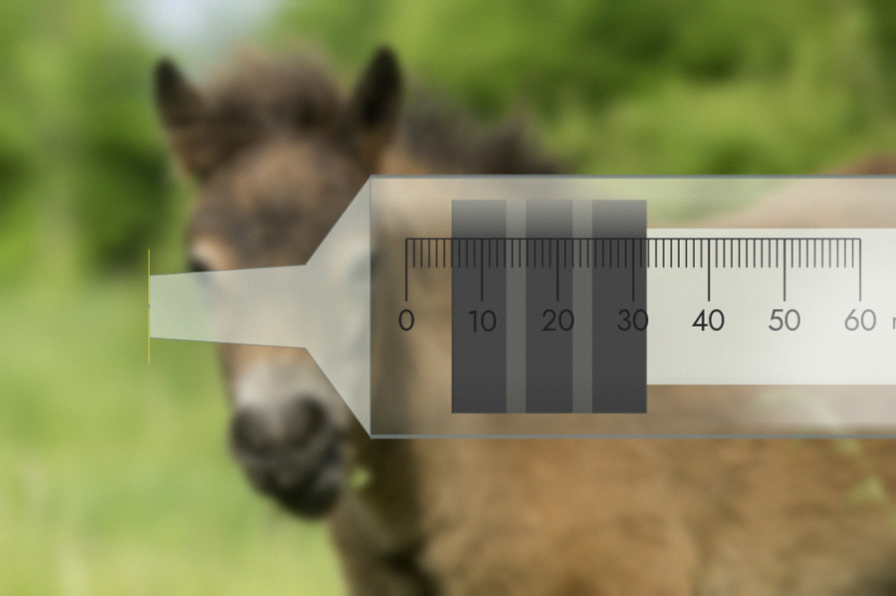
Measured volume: 6 mL
